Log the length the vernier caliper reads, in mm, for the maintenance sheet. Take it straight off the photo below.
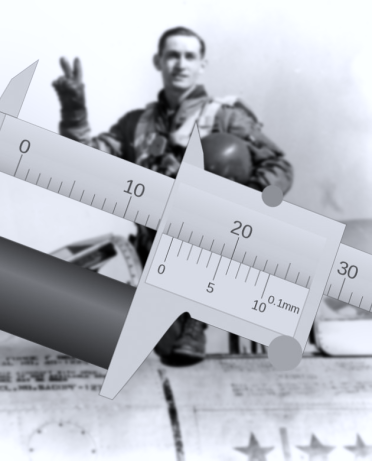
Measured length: 14.6 mm
